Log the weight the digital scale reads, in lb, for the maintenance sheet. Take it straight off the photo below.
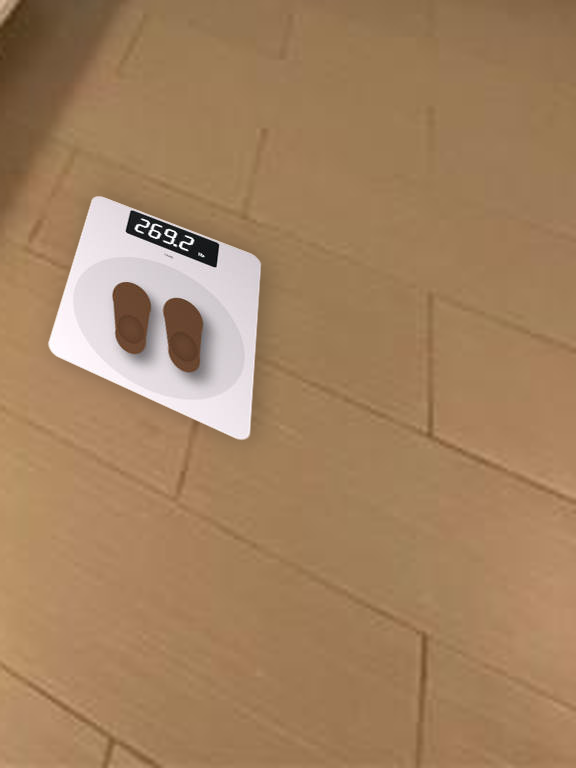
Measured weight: 269.2 lb
